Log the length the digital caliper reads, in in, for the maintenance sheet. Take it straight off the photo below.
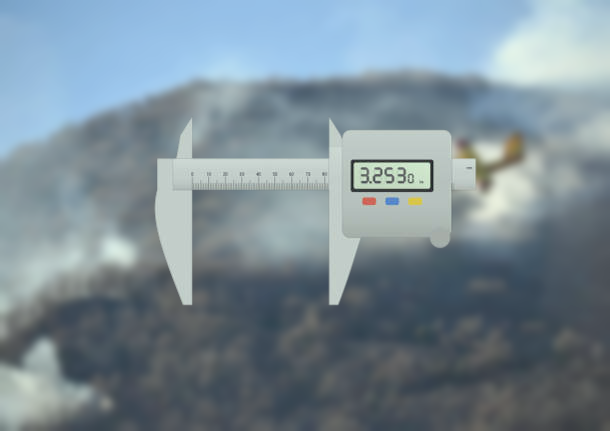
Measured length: 3.2530 in
